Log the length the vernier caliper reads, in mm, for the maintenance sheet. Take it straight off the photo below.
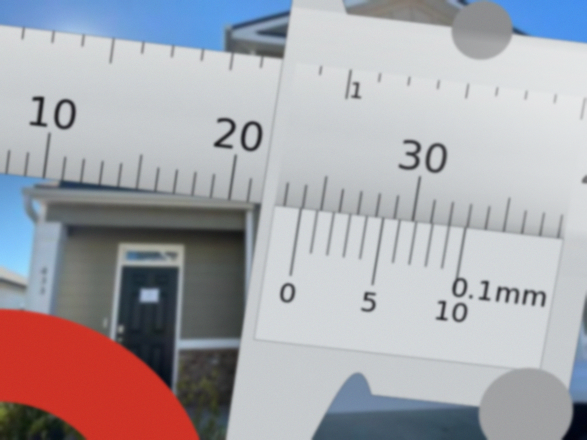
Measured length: 23.9 mm
